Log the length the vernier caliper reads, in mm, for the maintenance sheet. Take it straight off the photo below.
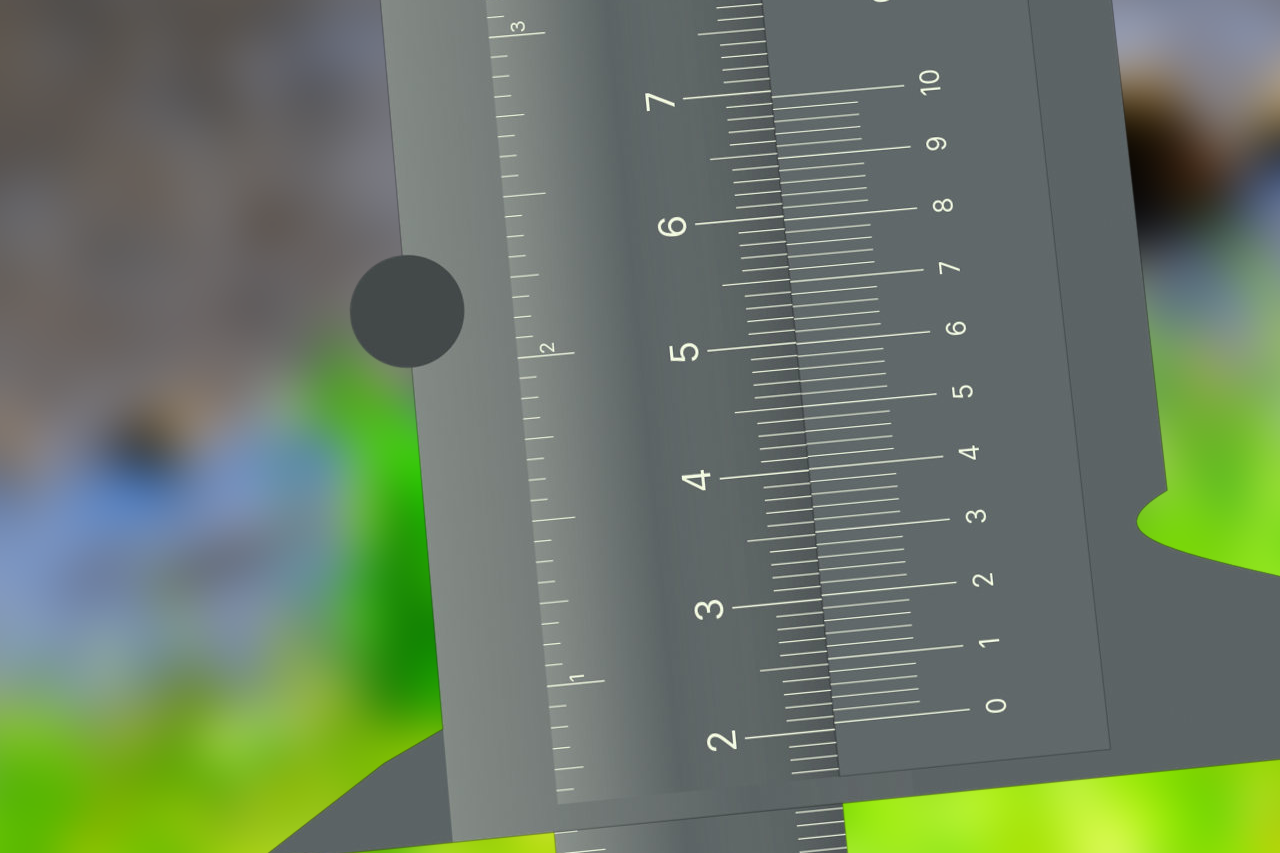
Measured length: 20.5 mm
